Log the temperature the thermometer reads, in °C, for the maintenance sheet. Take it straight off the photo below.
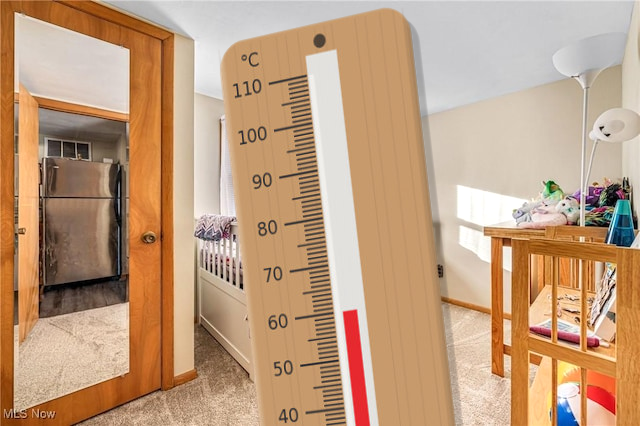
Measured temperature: 60 °C
